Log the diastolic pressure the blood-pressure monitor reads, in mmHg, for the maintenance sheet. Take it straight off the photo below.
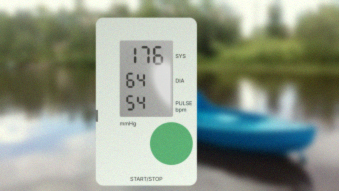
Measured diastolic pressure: 64 mmHg
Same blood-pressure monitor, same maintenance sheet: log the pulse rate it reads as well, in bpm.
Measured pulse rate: 54 bpm
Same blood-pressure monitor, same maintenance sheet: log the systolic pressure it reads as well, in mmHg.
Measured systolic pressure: 176 mmHg
